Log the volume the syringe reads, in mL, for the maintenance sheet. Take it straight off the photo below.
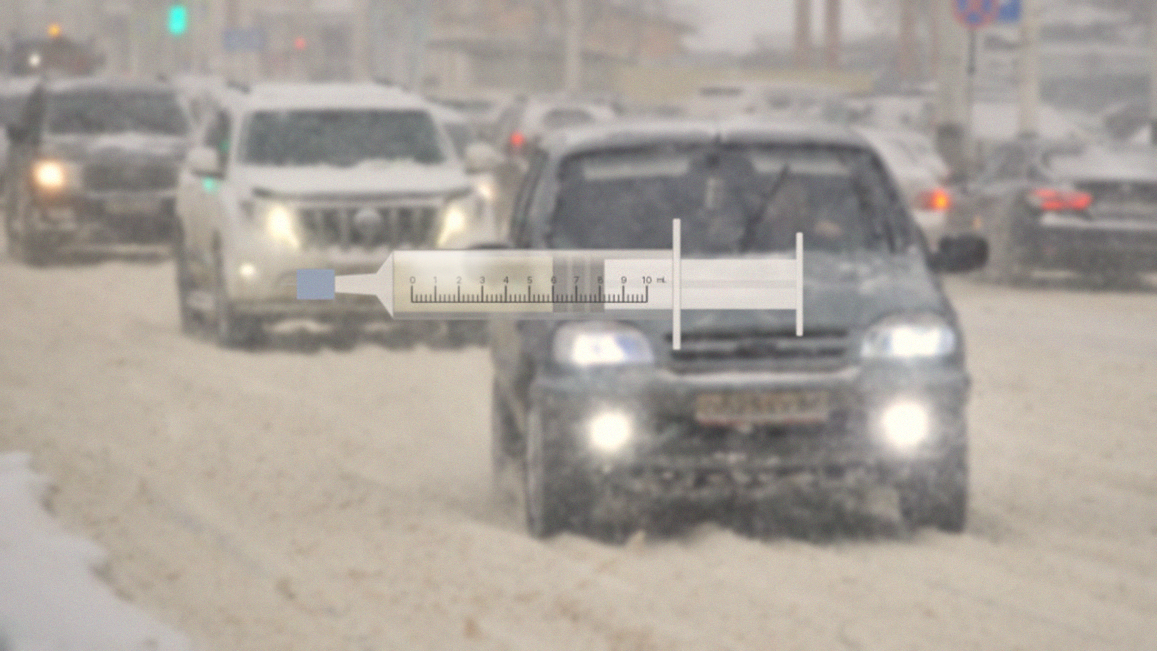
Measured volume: 6 mL
